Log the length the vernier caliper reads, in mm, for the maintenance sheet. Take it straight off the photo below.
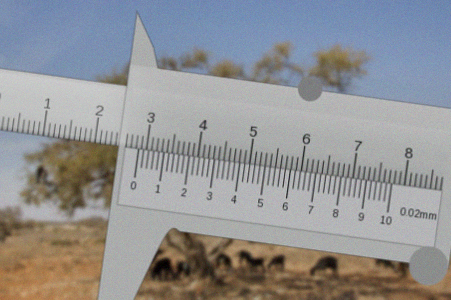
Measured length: 28.5 mm
